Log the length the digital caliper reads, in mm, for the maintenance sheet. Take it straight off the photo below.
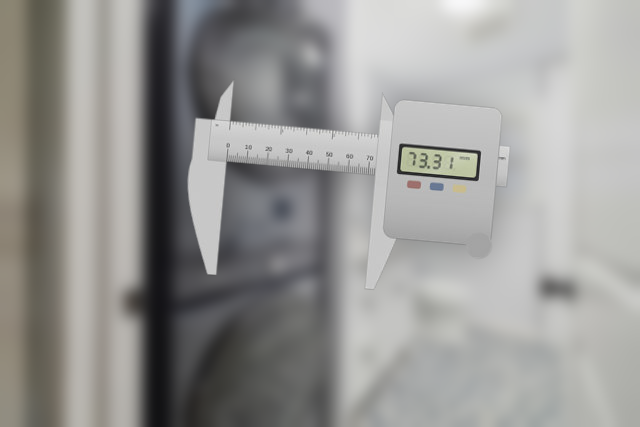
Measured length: 73.31 mm
